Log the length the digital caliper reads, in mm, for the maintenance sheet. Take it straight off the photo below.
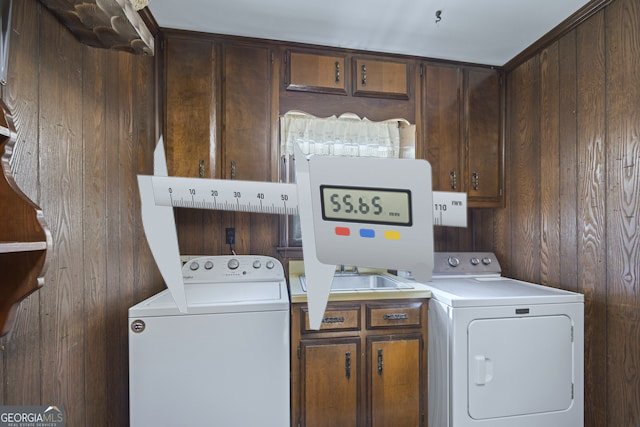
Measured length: 55.65 mm
